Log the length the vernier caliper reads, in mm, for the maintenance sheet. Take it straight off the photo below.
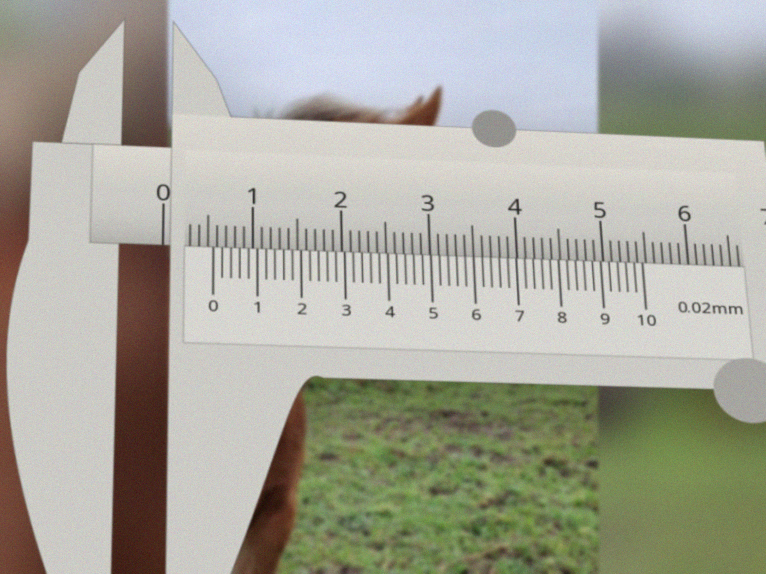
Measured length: 5.6 mm
